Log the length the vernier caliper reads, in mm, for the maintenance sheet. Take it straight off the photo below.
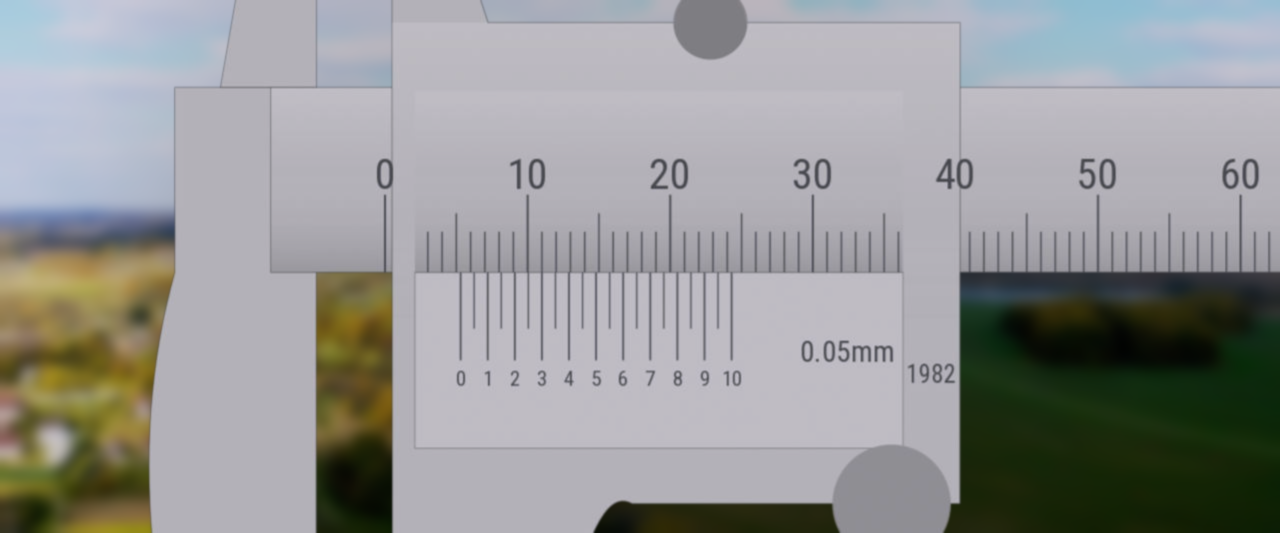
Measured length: 5.3 mm
